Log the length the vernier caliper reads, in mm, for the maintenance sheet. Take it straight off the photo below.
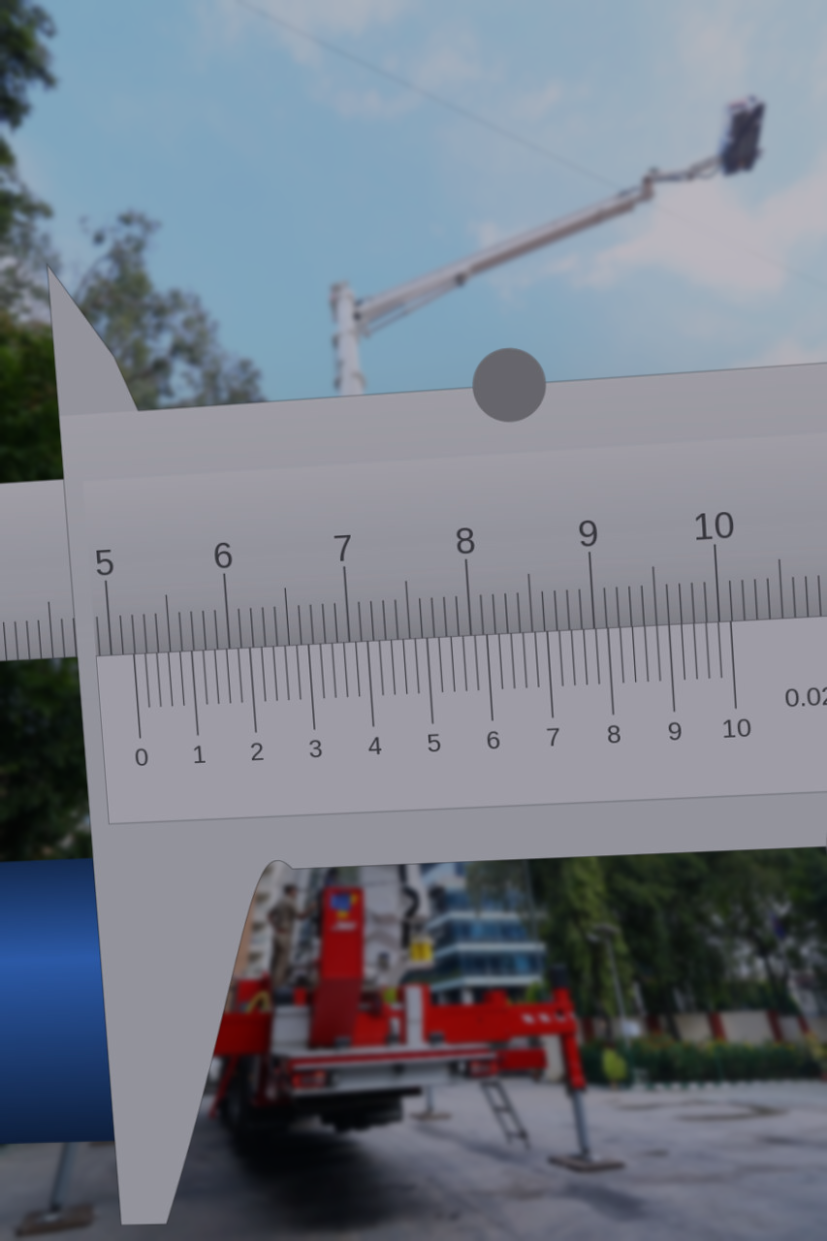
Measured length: 51.9 mm
